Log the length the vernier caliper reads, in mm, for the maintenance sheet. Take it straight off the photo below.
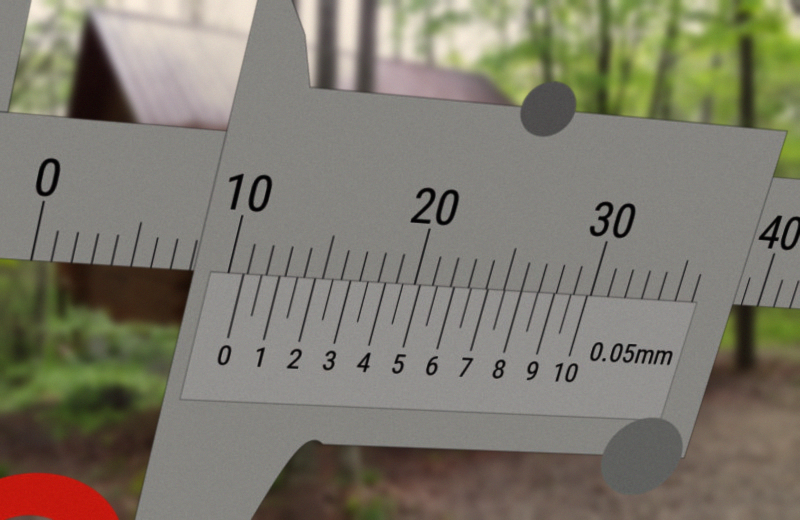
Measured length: 10.8 mm
